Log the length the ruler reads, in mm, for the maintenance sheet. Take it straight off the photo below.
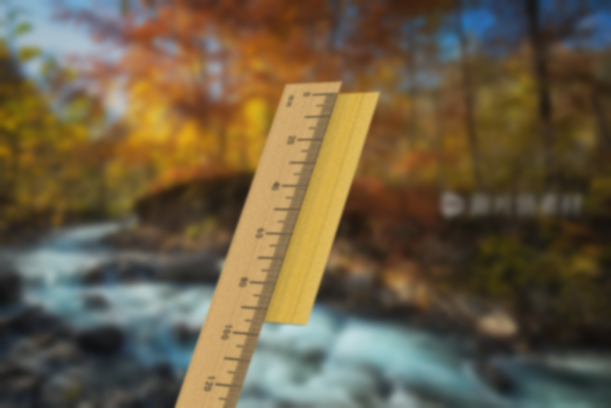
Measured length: 95 mm
